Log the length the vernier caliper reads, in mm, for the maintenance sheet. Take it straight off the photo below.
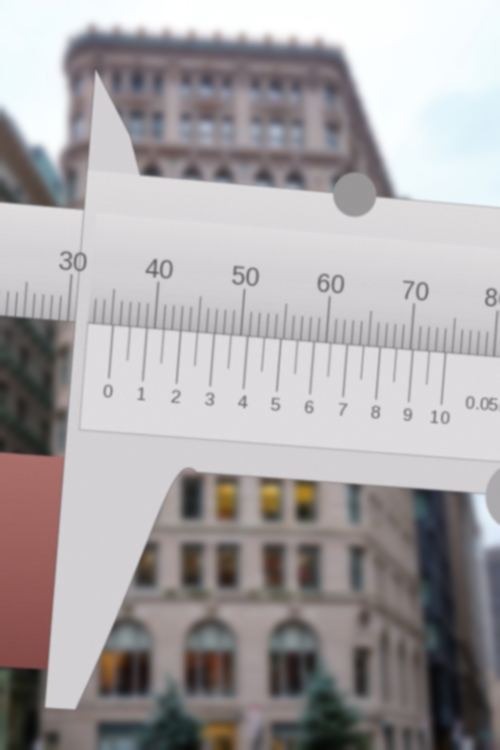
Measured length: 35.2 mm
